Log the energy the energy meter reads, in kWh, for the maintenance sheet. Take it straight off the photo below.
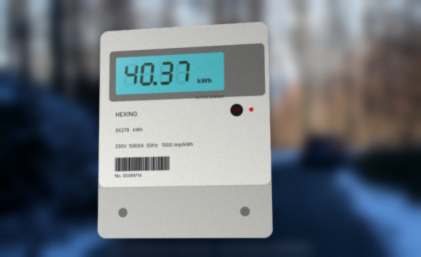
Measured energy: 40.37 kWh
